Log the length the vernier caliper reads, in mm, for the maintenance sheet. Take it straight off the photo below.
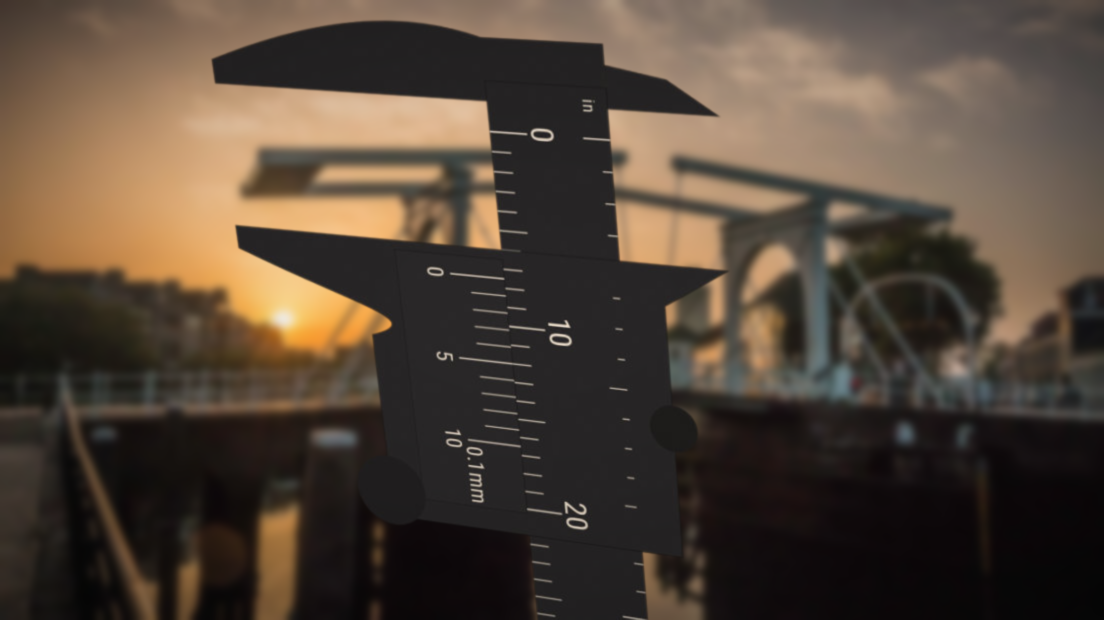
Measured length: 7.5 mm
